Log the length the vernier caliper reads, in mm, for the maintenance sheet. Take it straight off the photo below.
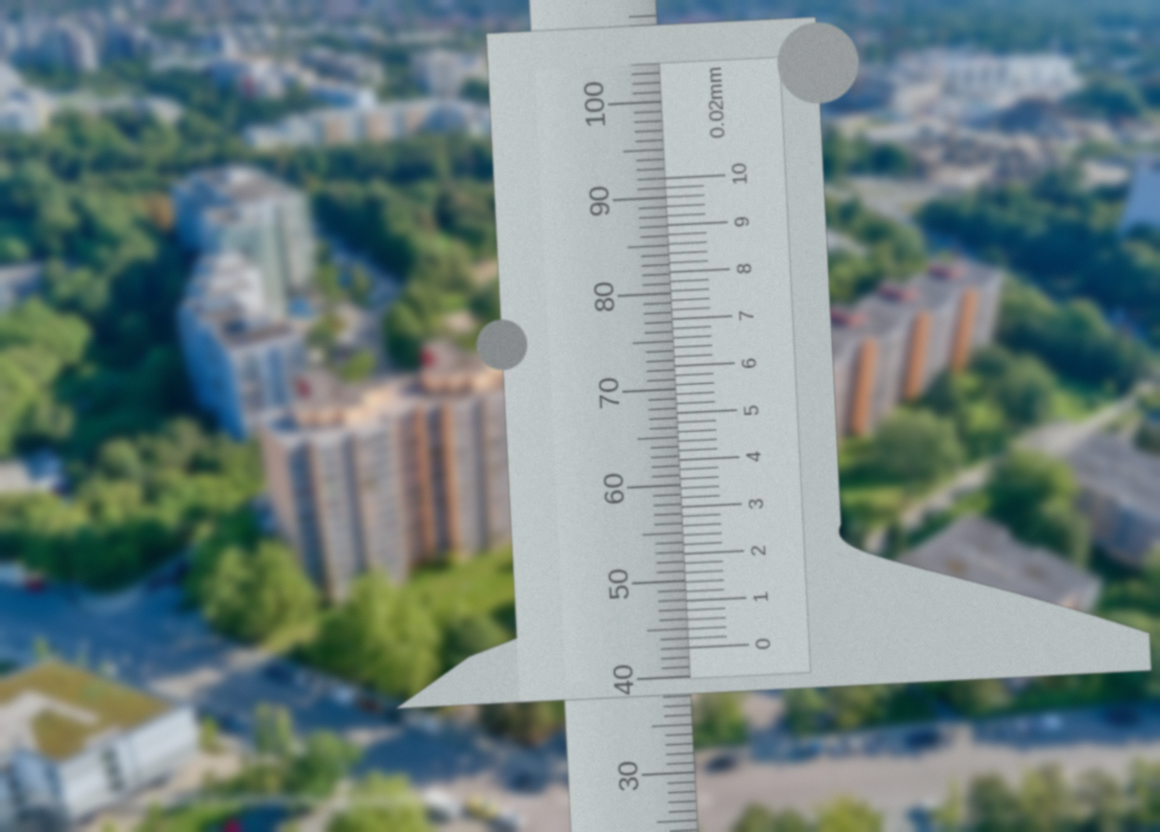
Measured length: 43.0 mm
